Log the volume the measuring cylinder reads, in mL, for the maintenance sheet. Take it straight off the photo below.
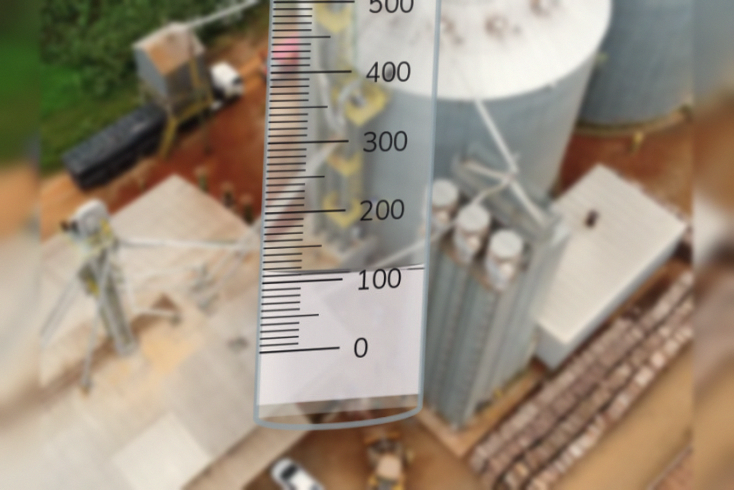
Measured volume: 110 mL
